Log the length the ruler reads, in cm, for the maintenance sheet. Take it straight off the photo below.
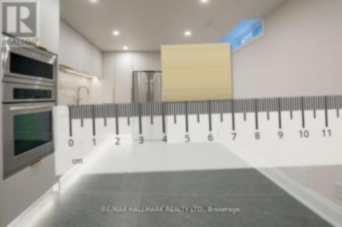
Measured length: 3 cm
